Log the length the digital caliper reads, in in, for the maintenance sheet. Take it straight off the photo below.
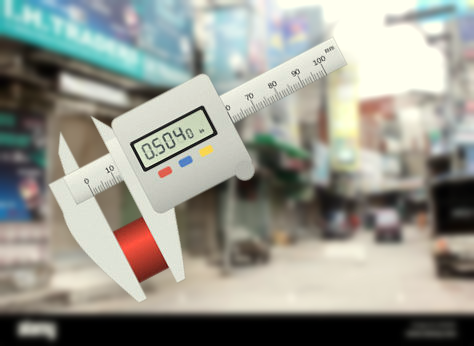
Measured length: 0.5040 in
